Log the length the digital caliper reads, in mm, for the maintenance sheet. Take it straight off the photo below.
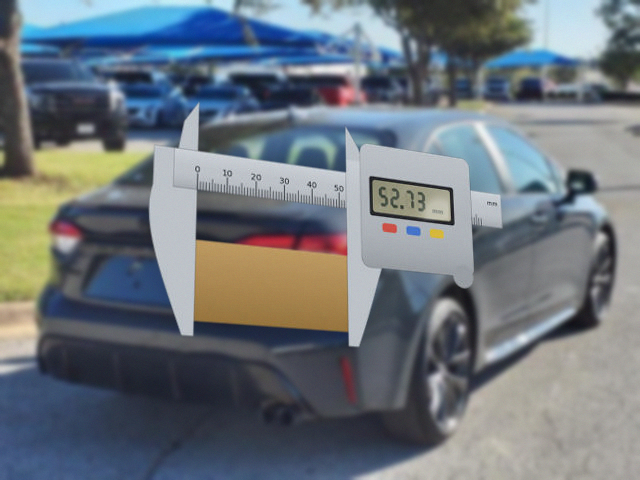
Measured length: 52.73 mm
